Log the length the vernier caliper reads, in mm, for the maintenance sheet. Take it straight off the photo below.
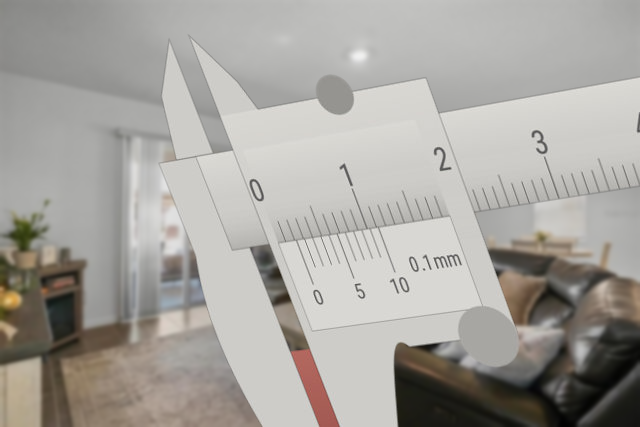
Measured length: 2.2 mm
